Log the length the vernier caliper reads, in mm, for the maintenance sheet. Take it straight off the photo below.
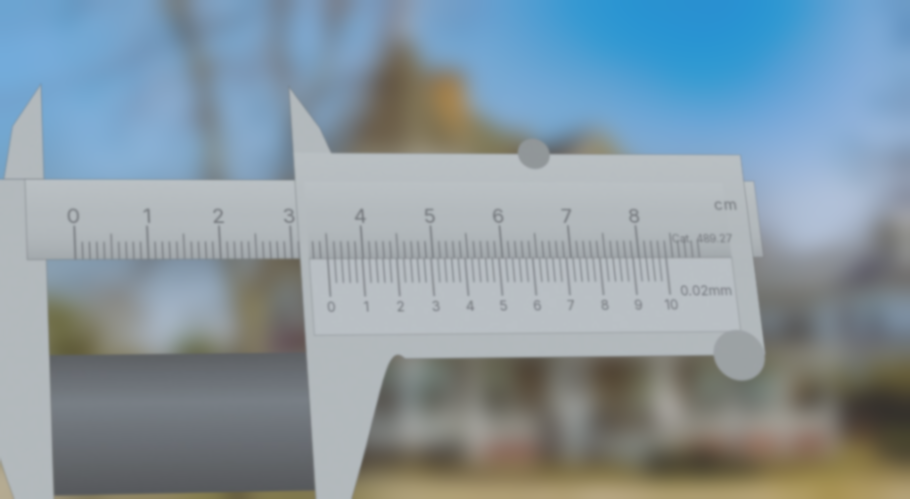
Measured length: 35.0 mm
